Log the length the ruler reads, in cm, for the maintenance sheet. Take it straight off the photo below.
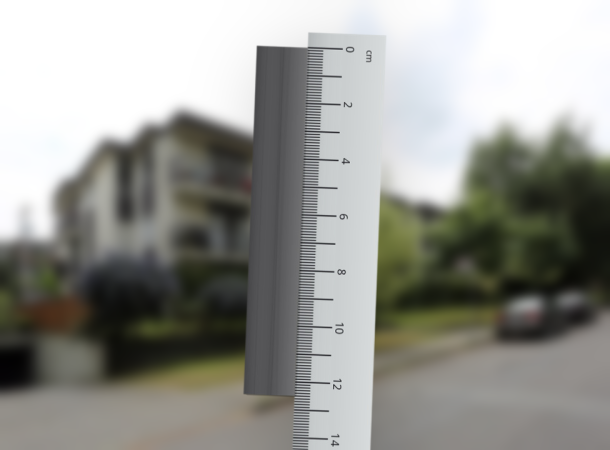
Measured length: 12.5 cm
